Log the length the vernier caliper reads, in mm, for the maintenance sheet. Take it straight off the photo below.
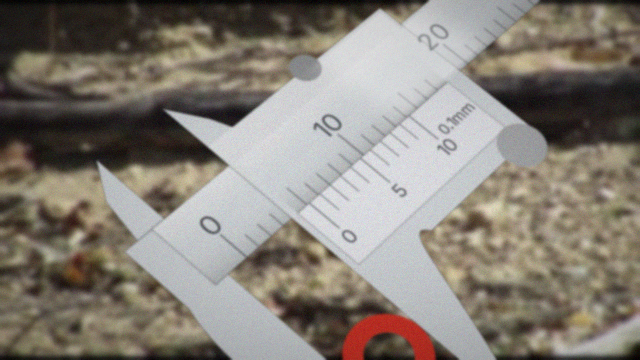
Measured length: 5.2 mm
